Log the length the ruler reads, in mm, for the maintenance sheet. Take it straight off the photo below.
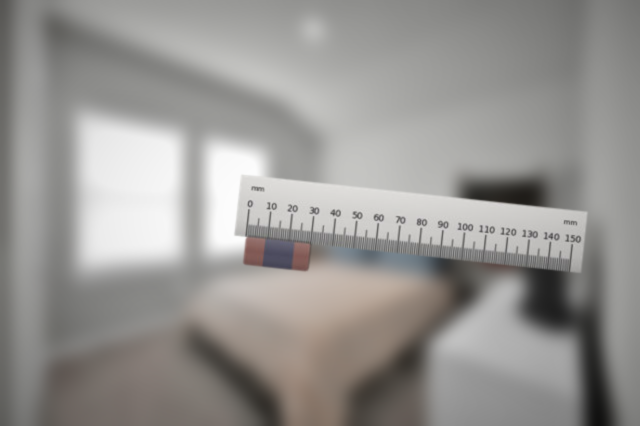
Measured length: 30 mm
